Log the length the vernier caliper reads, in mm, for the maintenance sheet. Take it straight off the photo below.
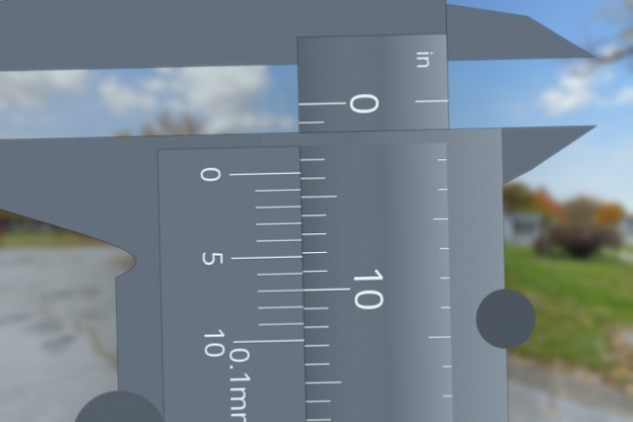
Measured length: 3.7 mm
